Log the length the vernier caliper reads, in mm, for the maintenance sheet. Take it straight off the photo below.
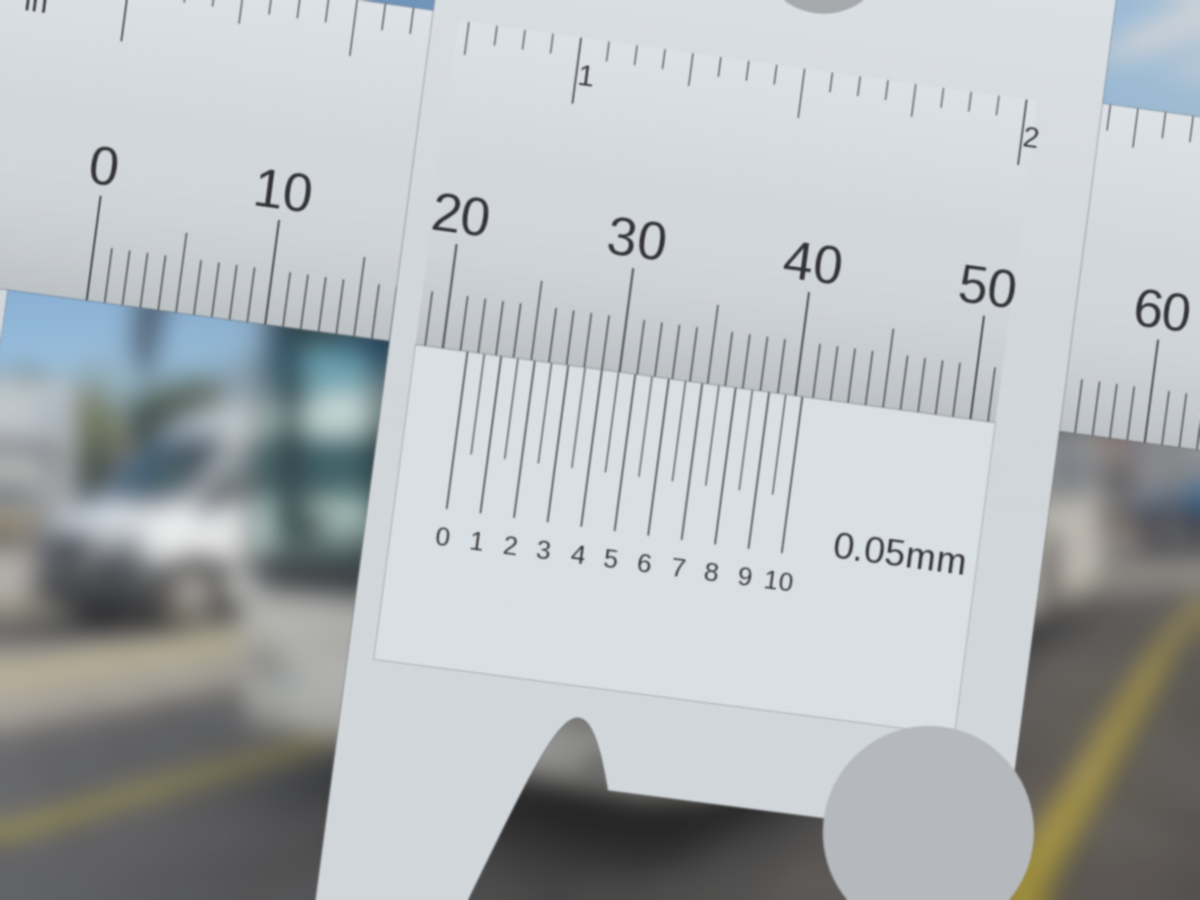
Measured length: 21.4 mm
